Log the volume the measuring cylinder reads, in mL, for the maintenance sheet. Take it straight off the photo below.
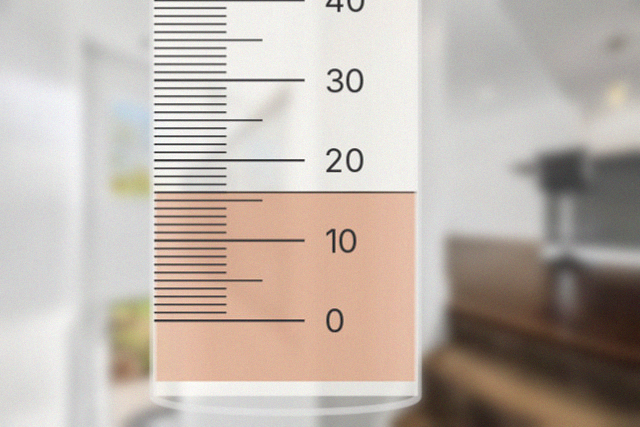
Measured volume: 16 mL
